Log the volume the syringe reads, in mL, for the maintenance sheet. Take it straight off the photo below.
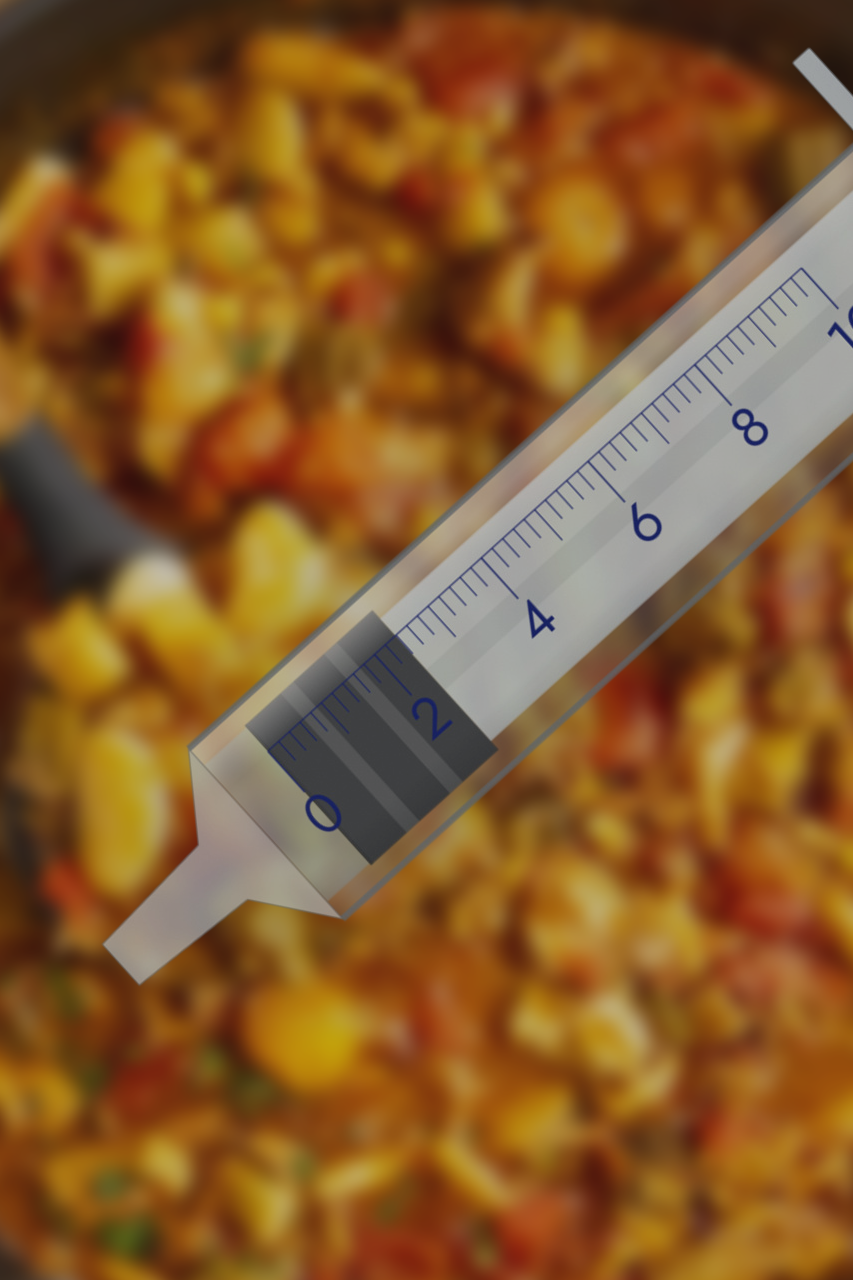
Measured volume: 0 mL
